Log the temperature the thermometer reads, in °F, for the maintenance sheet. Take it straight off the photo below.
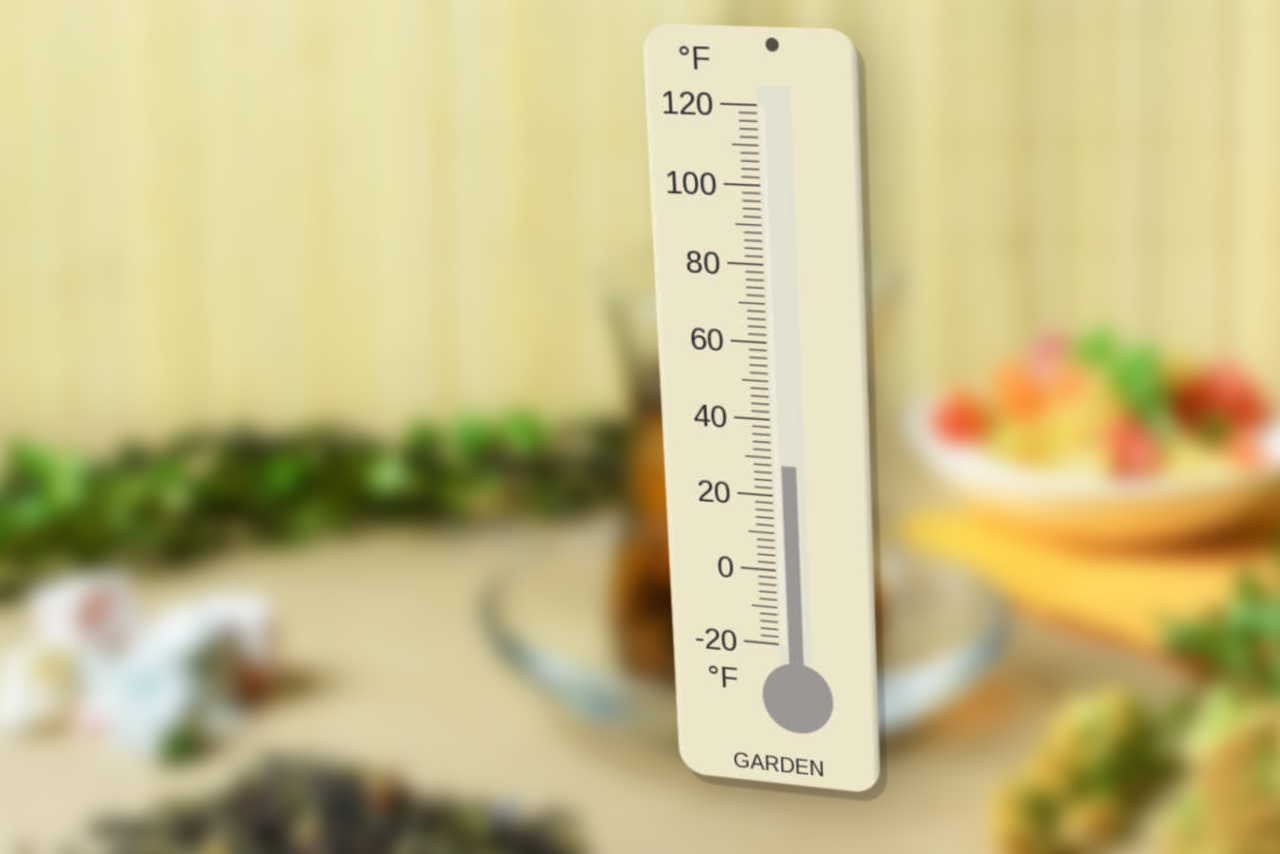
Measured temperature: 28 °F
